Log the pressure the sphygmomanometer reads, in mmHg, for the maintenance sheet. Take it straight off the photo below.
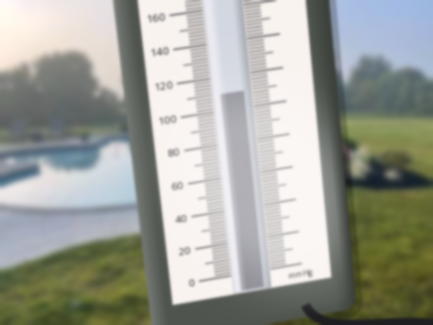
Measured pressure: 110 mmHg
